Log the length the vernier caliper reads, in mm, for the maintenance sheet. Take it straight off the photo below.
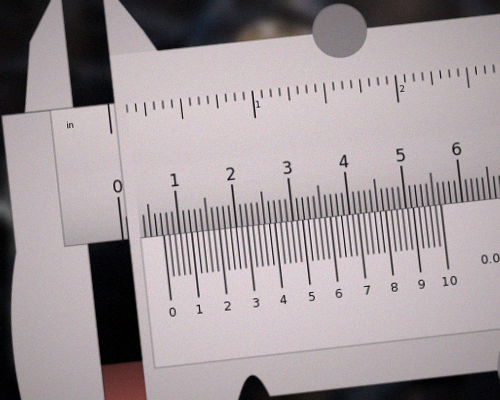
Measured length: 7.2 mm
